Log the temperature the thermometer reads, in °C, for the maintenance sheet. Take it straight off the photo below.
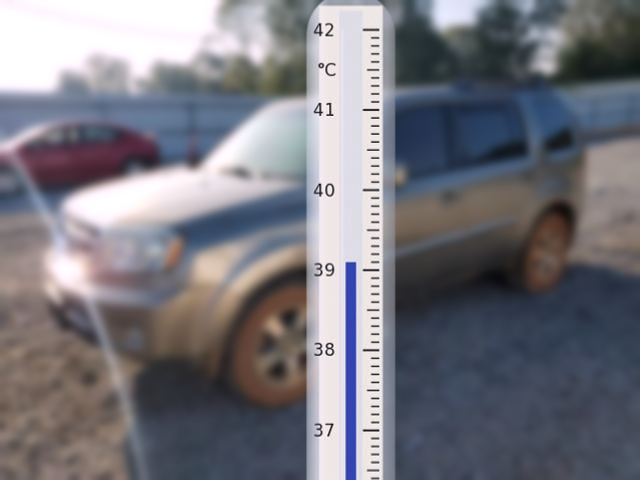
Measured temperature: 39.1 °C
